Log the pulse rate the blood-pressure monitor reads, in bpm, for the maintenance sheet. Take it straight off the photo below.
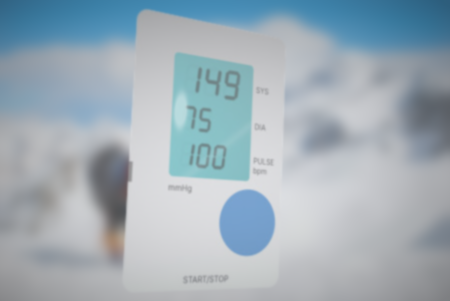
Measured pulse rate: 100 bpm
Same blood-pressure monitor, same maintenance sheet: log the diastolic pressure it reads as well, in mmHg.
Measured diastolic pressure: 75 mmHg
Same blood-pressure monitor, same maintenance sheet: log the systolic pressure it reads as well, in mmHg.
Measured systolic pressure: 149 mmHg
